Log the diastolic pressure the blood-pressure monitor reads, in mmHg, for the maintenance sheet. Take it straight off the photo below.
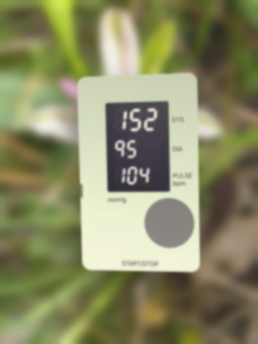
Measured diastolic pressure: 95 mmHg
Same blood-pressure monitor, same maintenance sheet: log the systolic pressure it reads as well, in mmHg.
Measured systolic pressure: 152 mmHg
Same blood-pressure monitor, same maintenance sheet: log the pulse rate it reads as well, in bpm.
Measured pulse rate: 104 bpm
